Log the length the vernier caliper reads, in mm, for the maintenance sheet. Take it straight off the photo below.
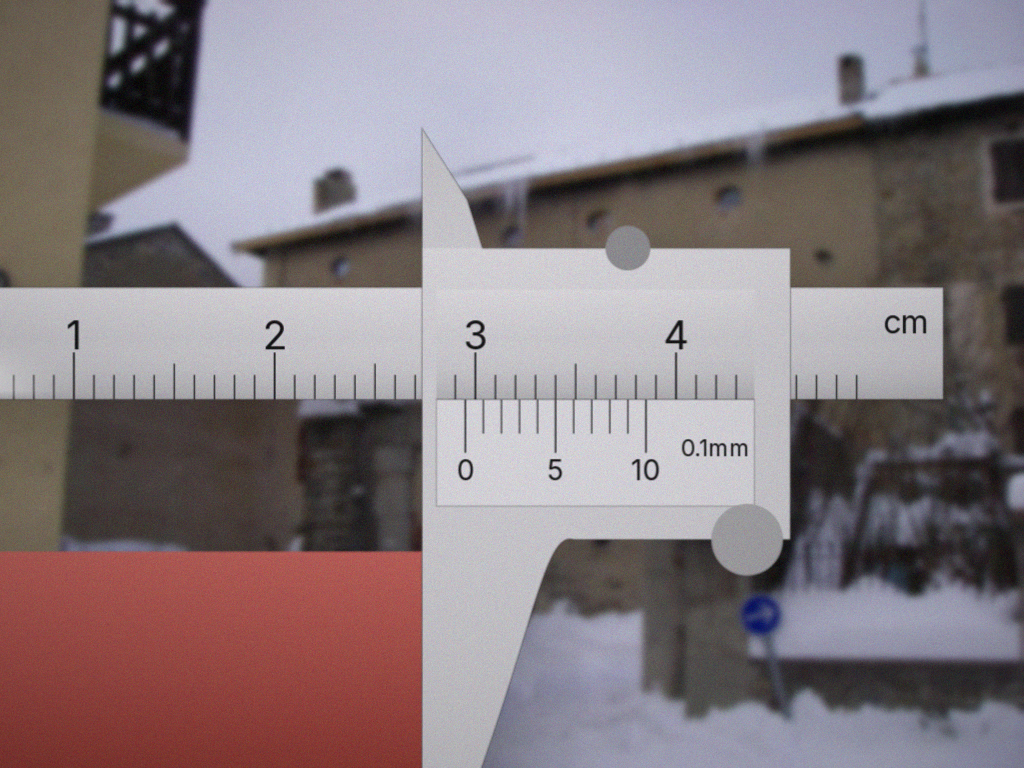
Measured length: 29.5 mm
